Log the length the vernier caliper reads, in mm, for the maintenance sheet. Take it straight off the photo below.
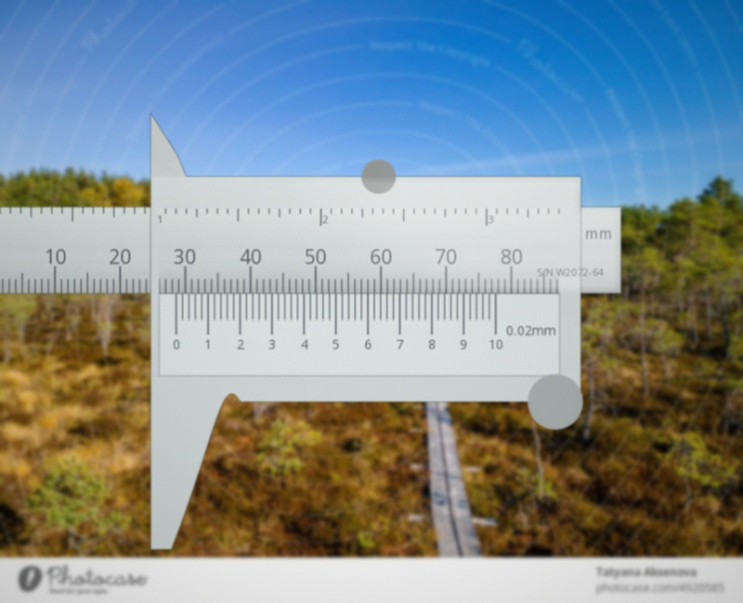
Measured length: 28.6 mm
